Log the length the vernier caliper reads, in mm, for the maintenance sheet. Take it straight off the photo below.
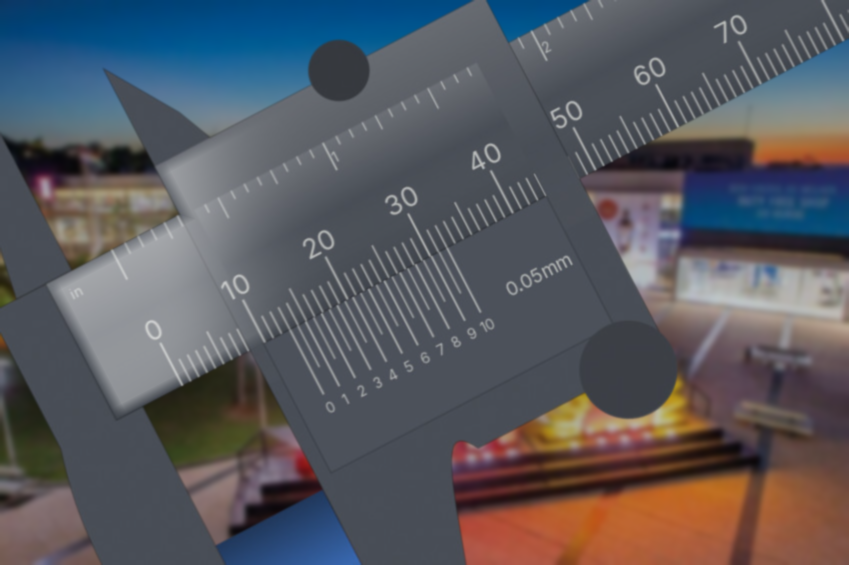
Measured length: 13.0 mm
